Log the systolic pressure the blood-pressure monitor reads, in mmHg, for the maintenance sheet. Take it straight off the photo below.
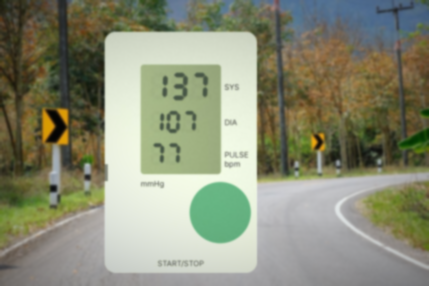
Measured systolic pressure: 137 mmHg
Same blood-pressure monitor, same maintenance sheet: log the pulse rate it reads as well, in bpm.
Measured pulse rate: 77 bpm
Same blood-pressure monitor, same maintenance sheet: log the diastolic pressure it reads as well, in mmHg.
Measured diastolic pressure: 107 mmHg
